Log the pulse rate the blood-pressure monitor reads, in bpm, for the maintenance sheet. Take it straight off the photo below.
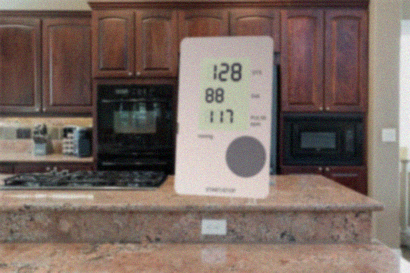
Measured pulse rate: 117 bpm
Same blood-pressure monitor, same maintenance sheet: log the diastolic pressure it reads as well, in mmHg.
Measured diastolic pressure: 88 mmHg
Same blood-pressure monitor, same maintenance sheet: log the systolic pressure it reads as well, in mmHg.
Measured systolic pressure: 128 mmHg
